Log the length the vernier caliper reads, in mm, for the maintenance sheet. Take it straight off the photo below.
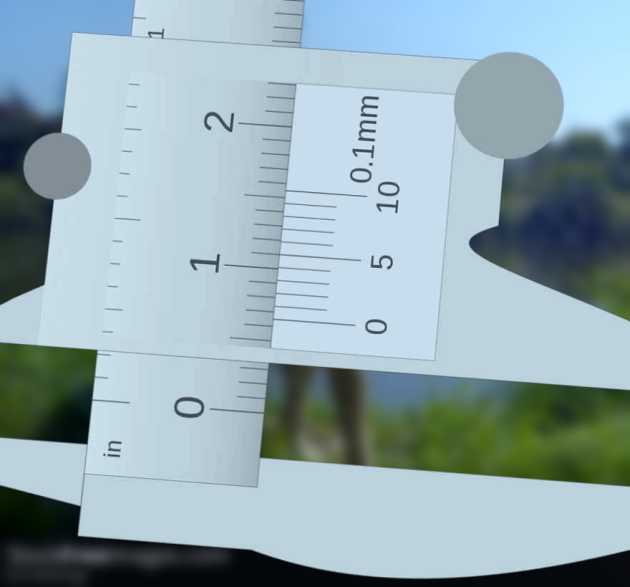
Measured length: 6.5 mm
